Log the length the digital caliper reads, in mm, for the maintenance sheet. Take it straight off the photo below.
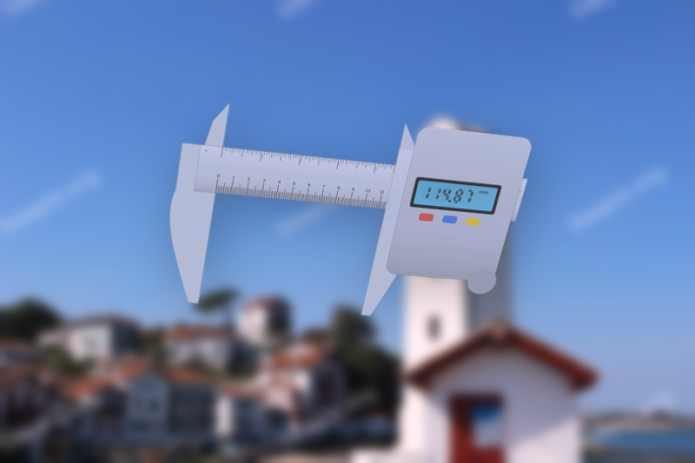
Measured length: 114.87 mm
